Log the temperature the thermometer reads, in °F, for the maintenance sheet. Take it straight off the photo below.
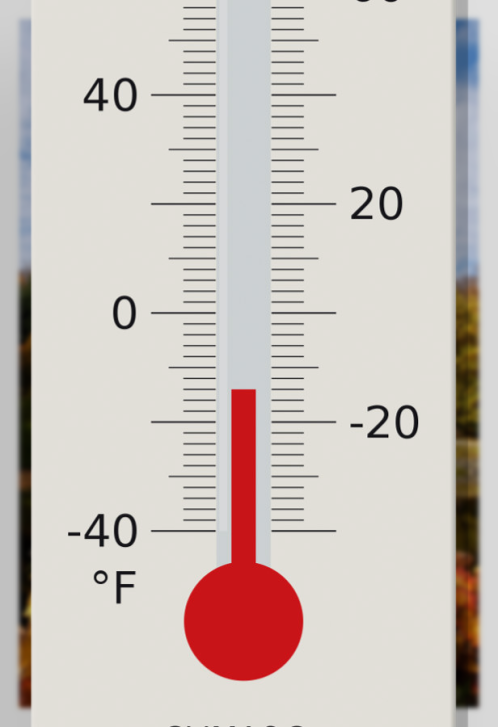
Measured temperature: -14 °F
